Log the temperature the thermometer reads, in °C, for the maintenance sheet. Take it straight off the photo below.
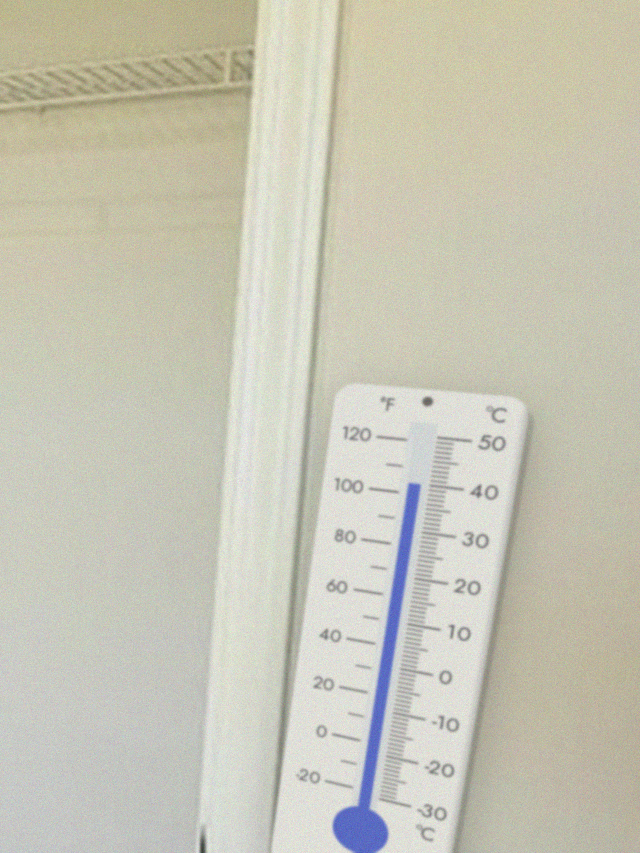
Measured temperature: 40 °C
